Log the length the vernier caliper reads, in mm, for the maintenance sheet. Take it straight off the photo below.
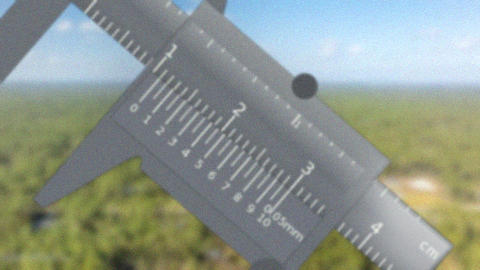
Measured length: 11.0 mm
